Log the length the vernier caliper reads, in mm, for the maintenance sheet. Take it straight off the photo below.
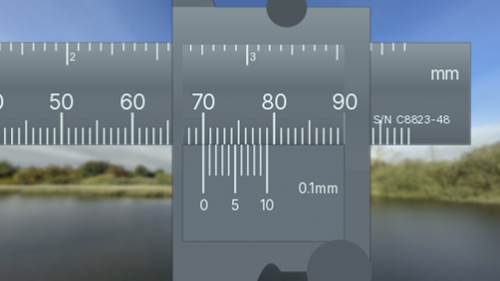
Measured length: 70.0 mm
